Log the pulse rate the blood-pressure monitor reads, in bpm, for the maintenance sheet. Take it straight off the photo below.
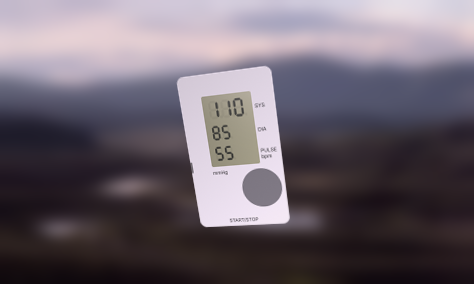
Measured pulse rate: 55 bpm
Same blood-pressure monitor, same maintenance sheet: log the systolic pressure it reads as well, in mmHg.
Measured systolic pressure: 110 mmHg
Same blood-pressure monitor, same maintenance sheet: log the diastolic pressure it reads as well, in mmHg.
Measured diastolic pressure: 85 mmHg
